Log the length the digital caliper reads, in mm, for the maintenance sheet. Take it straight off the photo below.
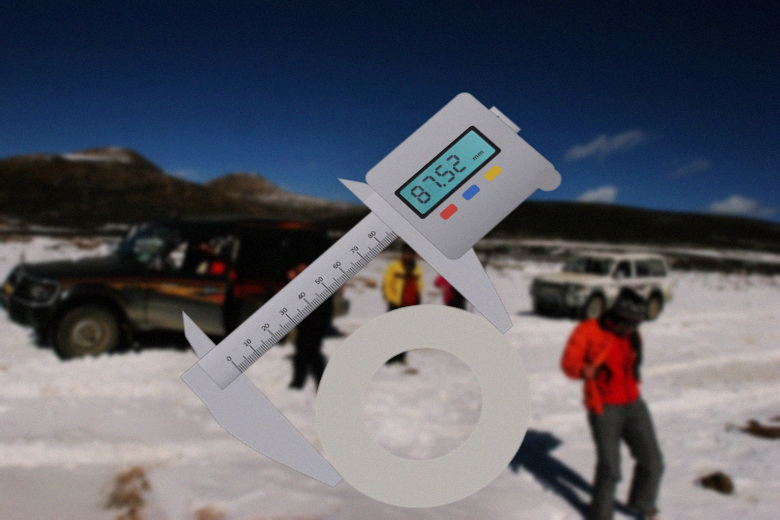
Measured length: 87.52 mm
